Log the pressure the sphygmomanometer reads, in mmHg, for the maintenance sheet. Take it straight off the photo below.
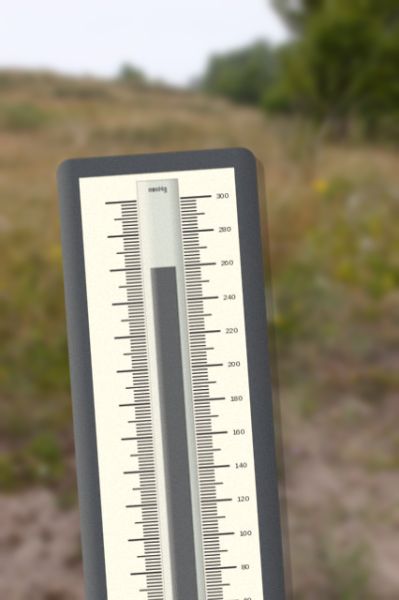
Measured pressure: 260 mmHg
